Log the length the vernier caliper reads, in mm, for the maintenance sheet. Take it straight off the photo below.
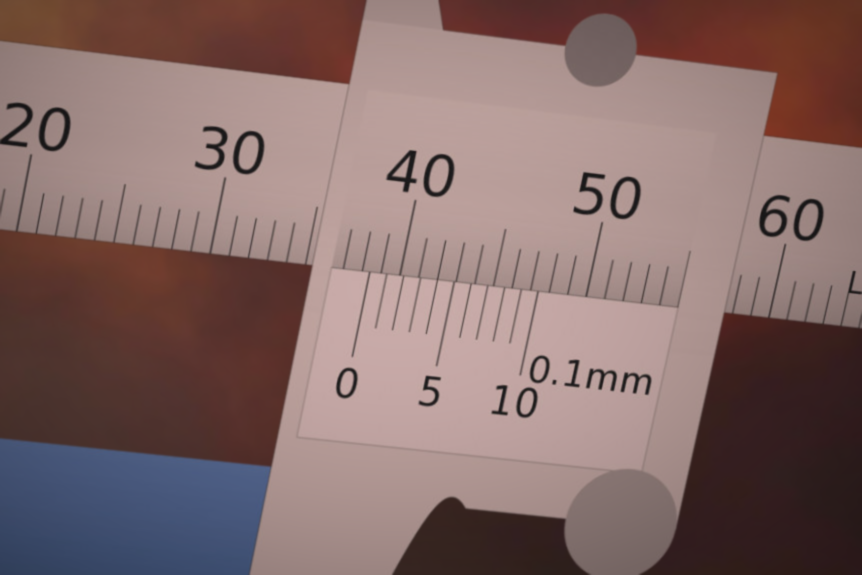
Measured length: 38.4 mm
